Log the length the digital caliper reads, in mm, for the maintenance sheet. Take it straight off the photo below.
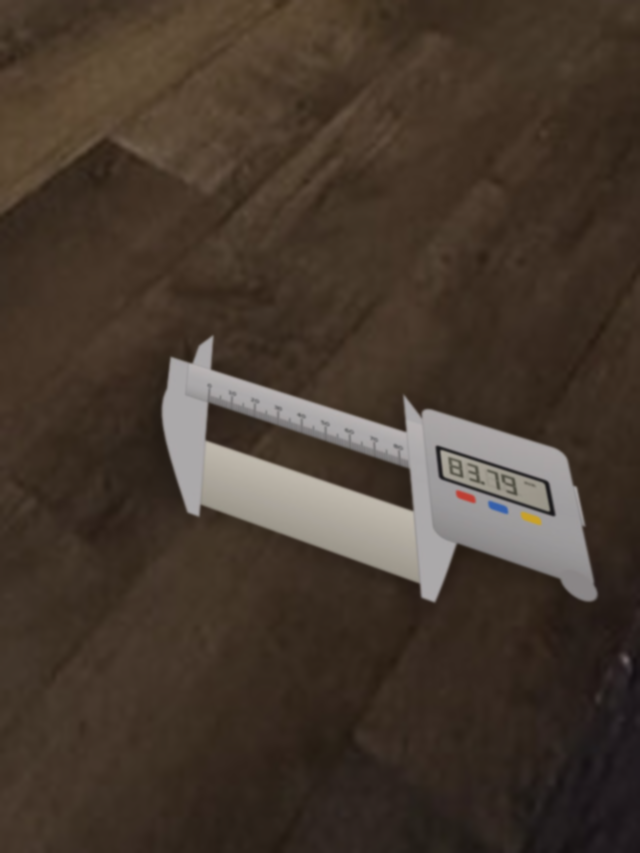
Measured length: 83.79 mm
